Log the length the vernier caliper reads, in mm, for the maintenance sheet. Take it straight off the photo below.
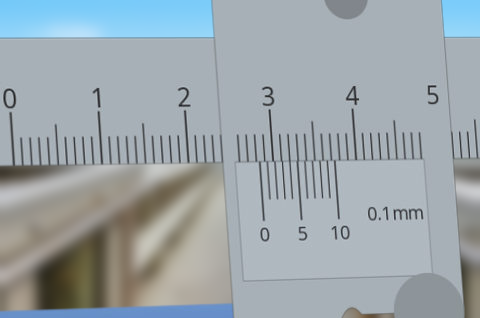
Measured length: 28.4 mm
